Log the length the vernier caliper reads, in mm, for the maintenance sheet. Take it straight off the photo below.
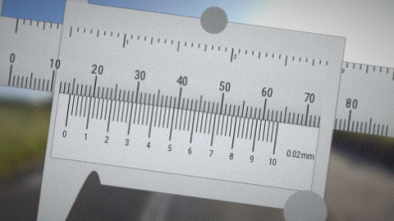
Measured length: 14.5 mm
